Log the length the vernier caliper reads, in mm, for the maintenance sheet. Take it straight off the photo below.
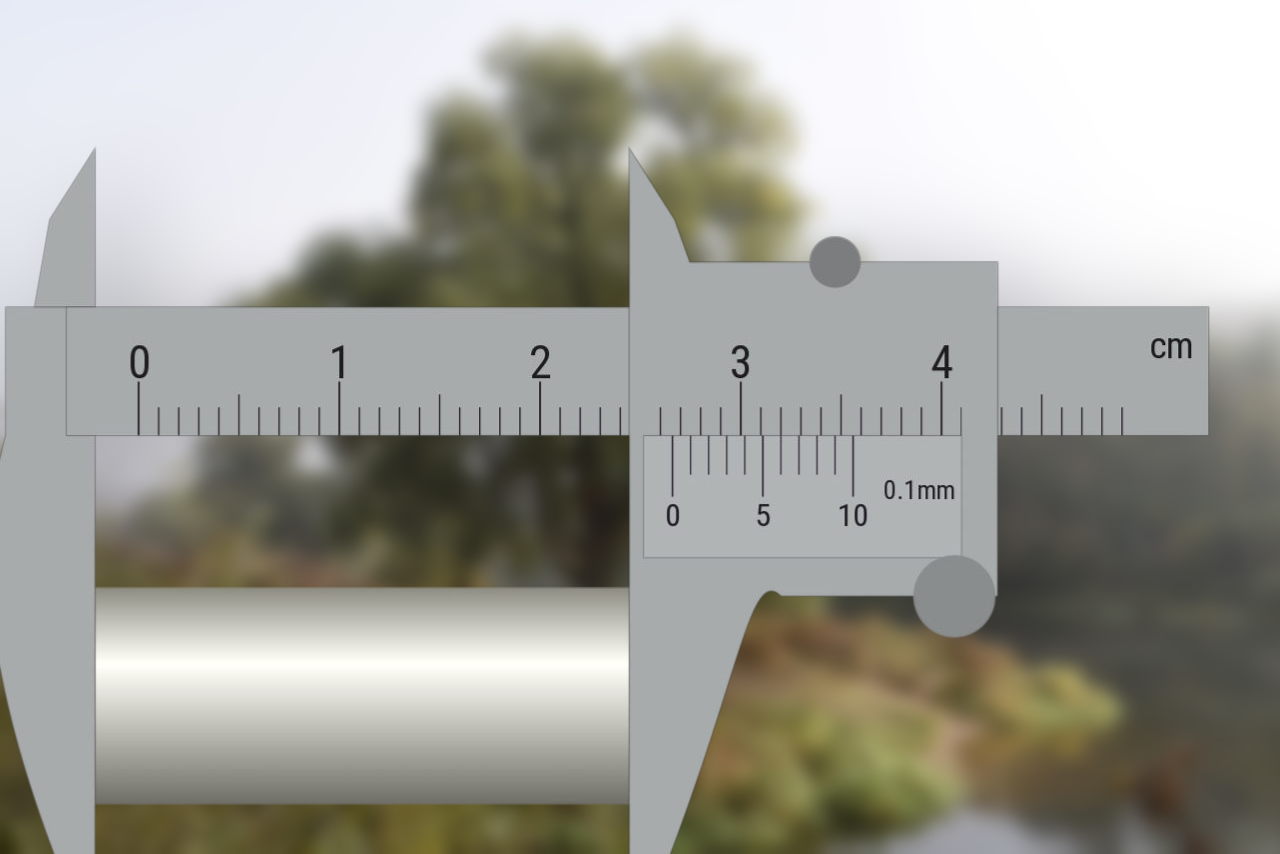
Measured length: 26.6 mm
